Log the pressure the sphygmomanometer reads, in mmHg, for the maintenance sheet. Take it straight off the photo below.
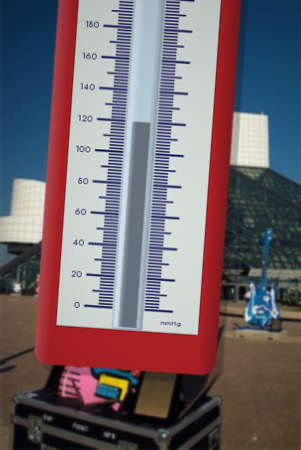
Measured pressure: 120 mmHg
